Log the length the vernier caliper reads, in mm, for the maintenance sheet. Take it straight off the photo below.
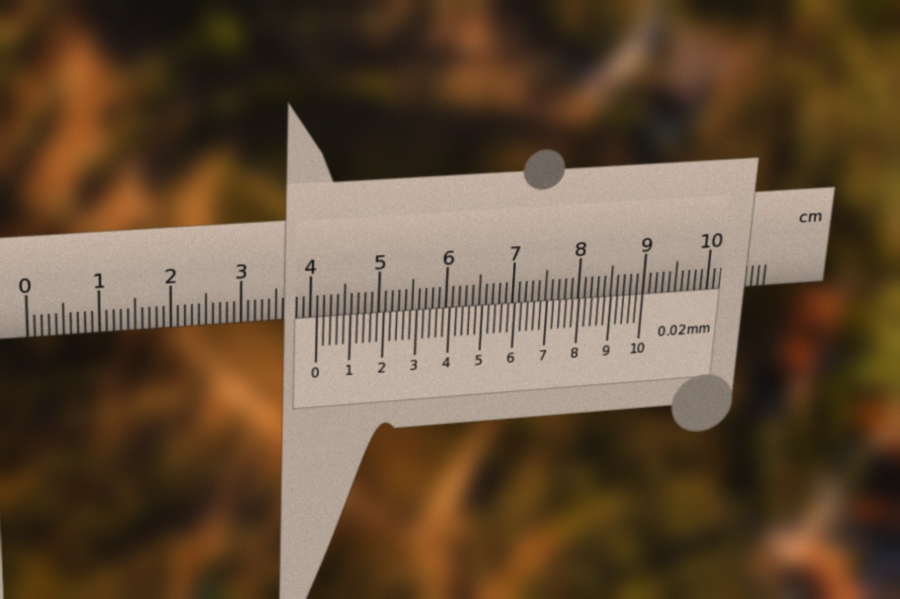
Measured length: 41.0 mm
